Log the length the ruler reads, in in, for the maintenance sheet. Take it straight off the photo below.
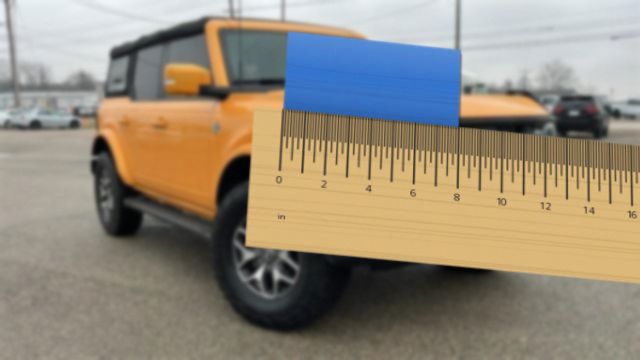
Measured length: 8 in
